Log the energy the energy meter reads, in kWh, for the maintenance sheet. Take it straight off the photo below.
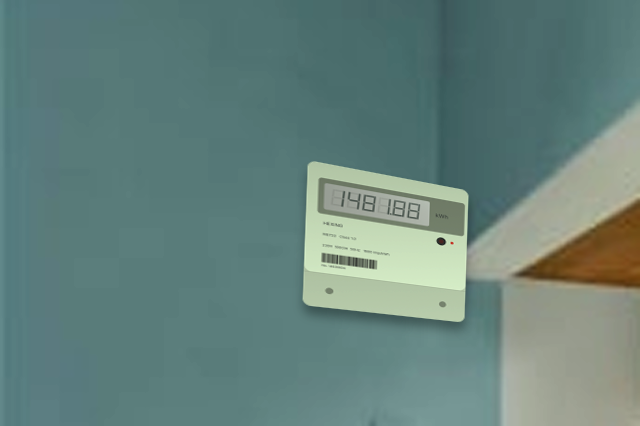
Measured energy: 1481.88 kWh
